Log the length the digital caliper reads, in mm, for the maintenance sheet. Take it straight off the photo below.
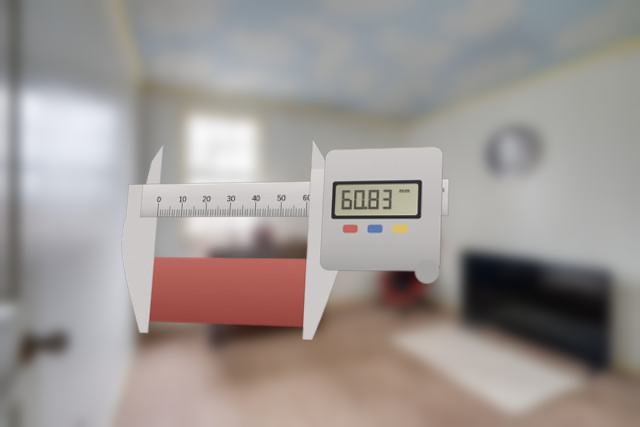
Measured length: 60.83 mm
